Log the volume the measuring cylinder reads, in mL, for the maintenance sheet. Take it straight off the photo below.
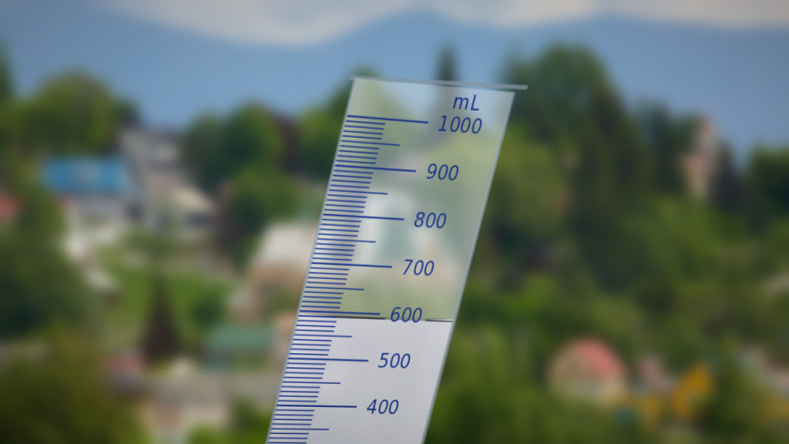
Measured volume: 590 mL
